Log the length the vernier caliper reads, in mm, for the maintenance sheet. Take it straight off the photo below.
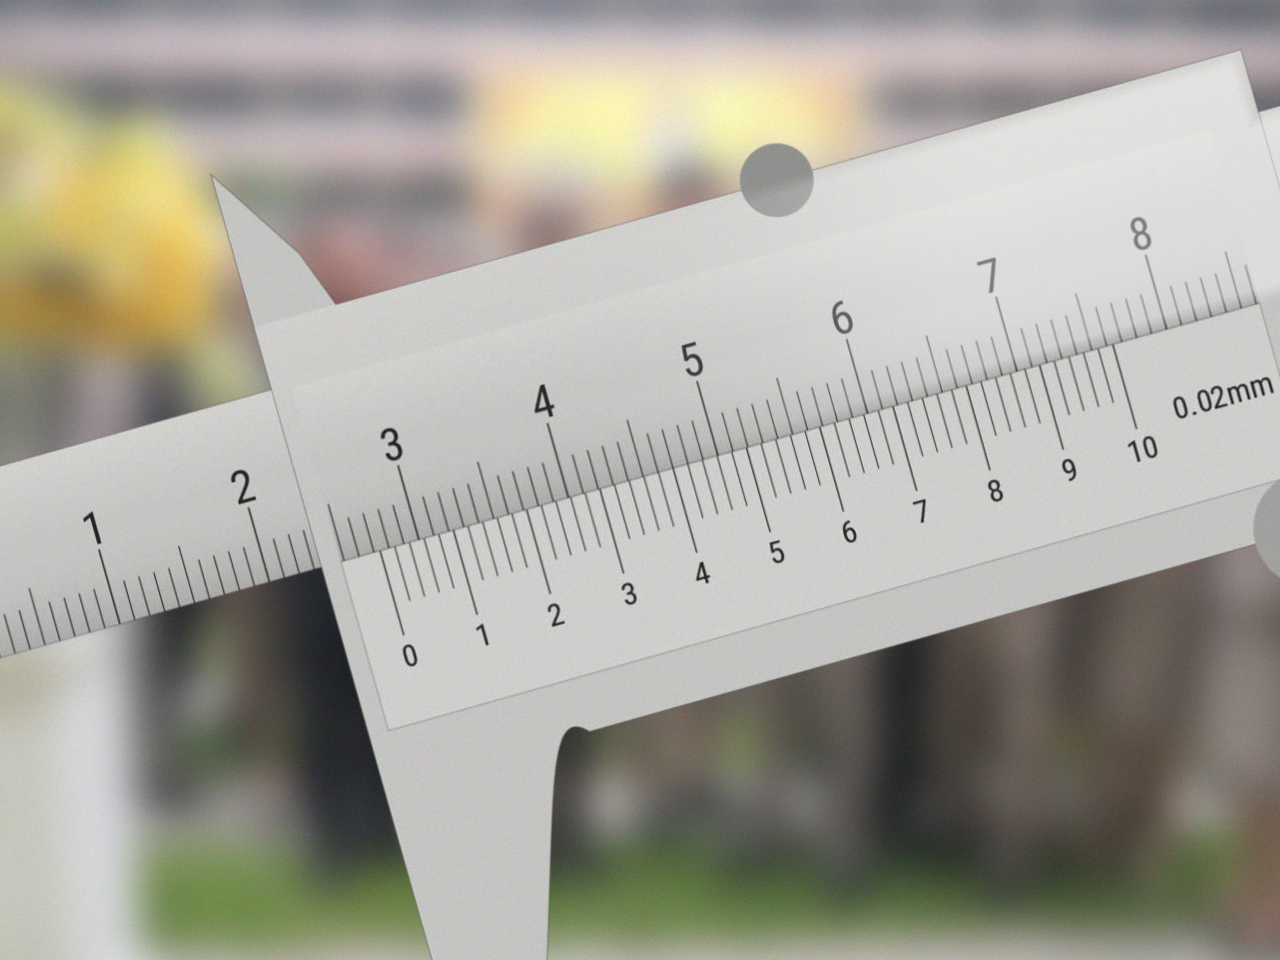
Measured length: 27.4 mm
